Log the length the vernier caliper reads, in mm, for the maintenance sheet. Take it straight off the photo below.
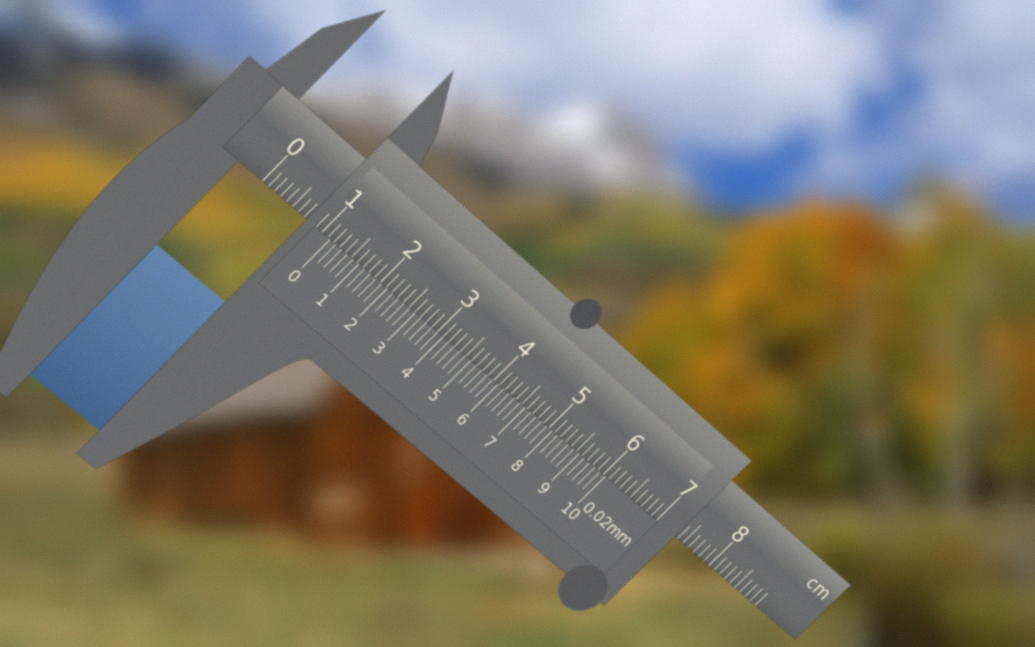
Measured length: 11.4 mm
